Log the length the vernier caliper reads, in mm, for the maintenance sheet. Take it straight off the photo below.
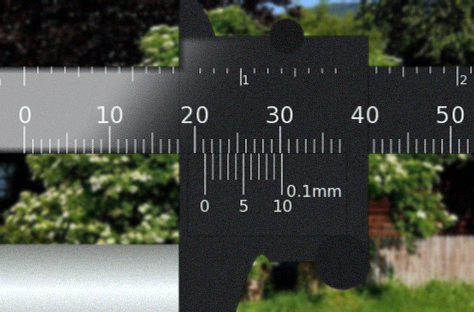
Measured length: 21.2 mm
